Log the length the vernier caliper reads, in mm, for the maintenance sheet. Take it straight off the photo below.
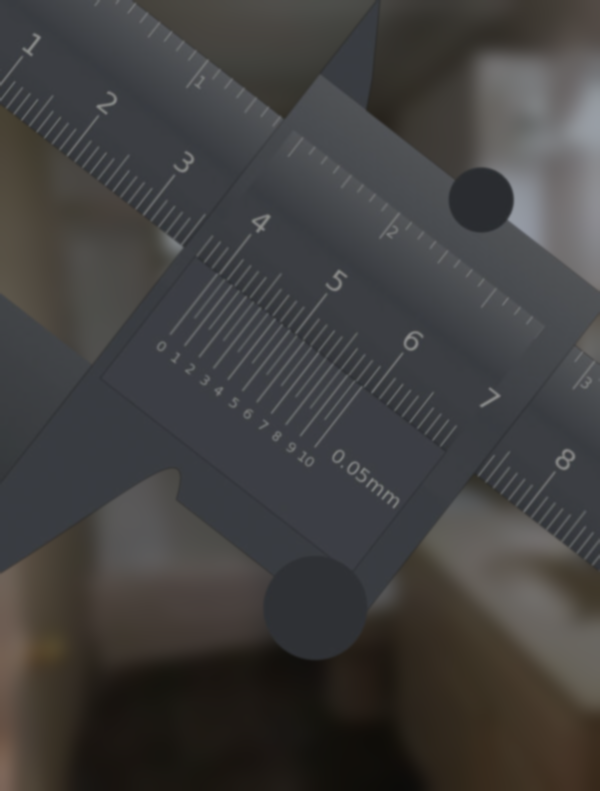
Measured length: 39.8 mm
